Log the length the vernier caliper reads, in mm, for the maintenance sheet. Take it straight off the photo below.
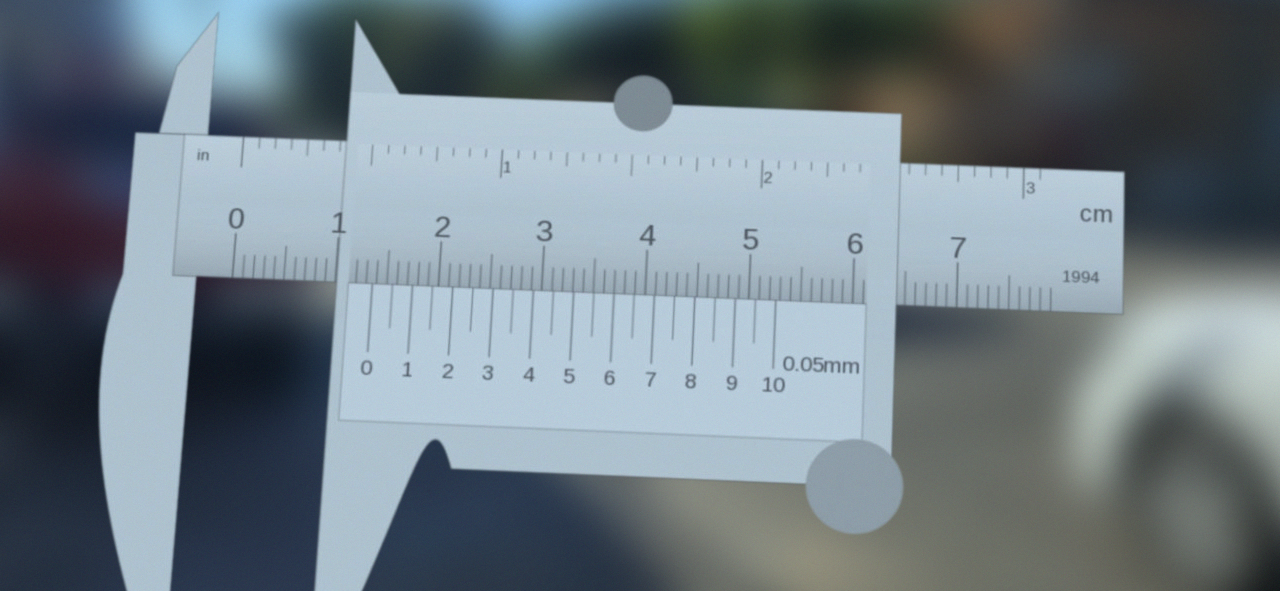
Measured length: 13.6 mm
